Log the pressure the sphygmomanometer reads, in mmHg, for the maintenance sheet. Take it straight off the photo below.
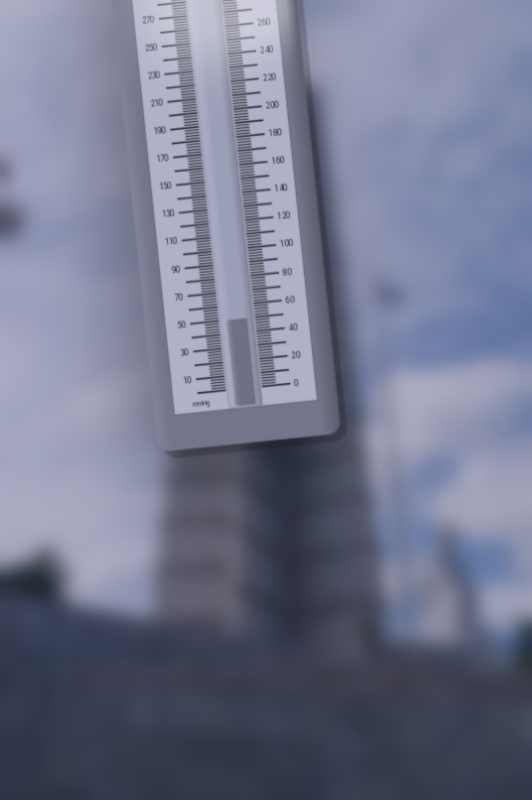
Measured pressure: 50 mmHg
